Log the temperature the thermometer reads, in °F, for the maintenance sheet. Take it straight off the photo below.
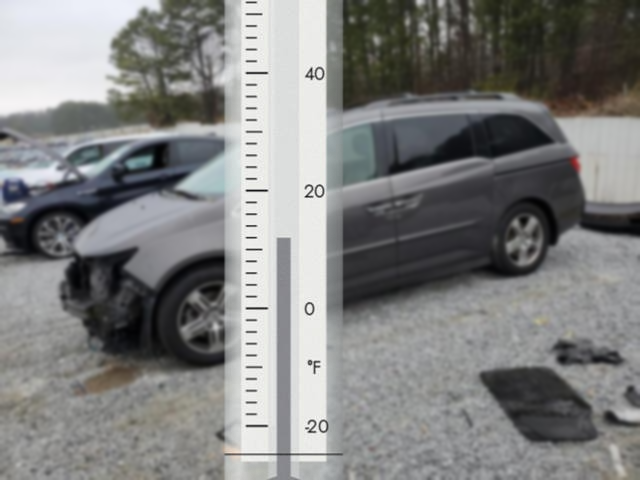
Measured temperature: 12 °F
